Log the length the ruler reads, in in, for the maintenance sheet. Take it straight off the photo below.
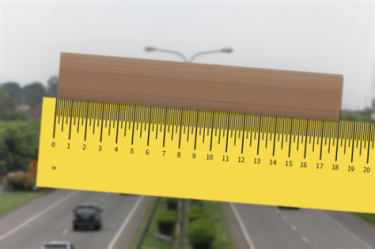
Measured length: 18 in
